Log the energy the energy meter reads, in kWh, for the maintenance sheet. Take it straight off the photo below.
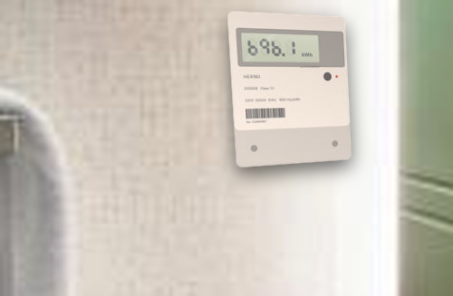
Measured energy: 696.1 kWh
